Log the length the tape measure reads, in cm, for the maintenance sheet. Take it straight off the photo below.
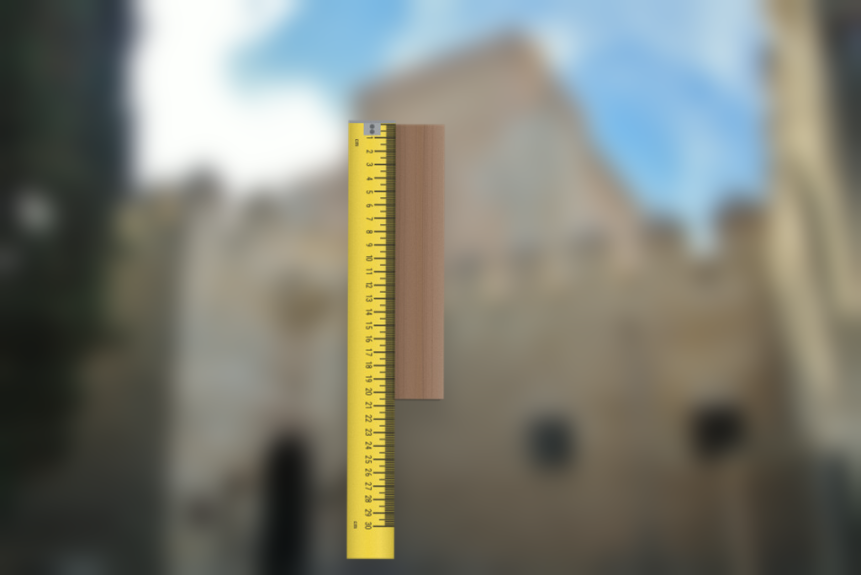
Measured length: 20.5 cm
